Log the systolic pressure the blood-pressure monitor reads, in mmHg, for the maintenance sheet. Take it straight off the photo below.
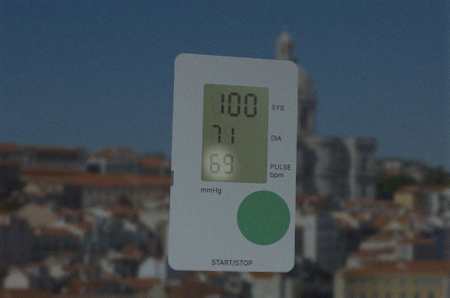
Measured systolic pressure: 100 mmHg
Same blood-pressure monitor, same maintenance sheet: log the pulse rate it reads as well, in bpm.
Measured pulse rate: 69 bpm
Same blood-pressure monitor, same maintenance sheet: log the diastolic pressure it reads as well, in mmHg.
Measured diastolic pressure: 71 mmHg
